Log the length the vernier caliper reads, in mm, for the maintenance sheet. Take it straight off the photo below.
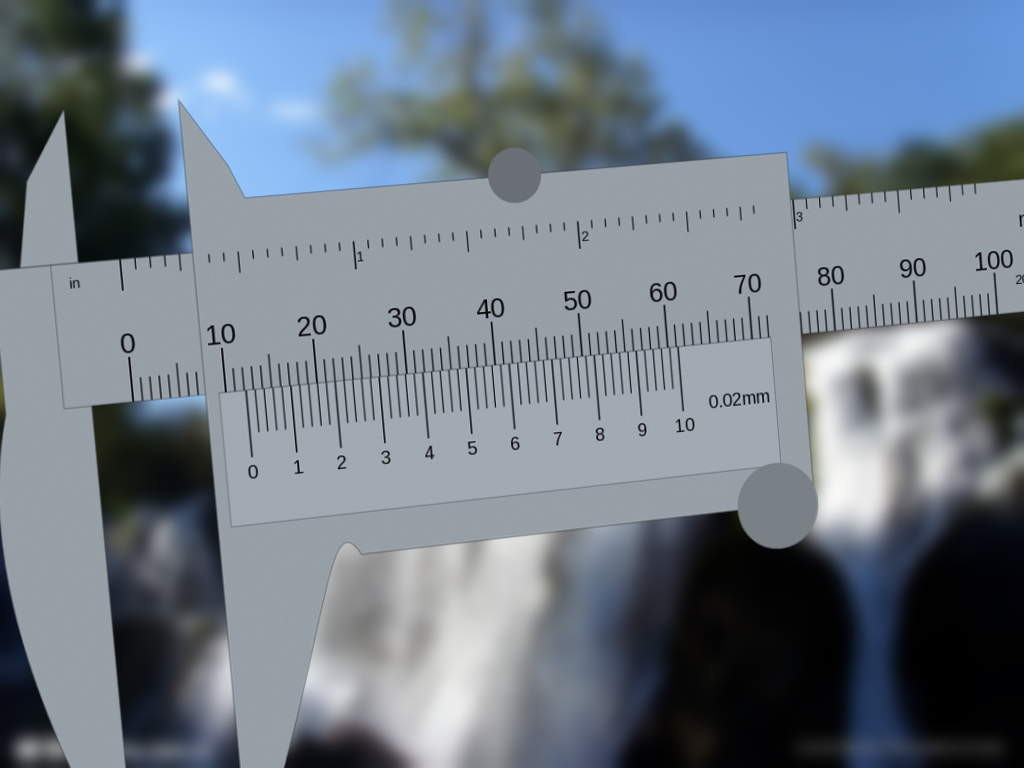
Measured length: 12.2 mm
